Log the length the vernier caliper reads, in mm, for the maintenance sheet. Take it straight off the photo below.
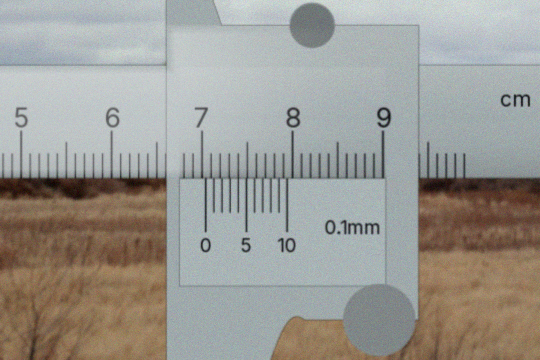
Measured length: 70.4 mm
